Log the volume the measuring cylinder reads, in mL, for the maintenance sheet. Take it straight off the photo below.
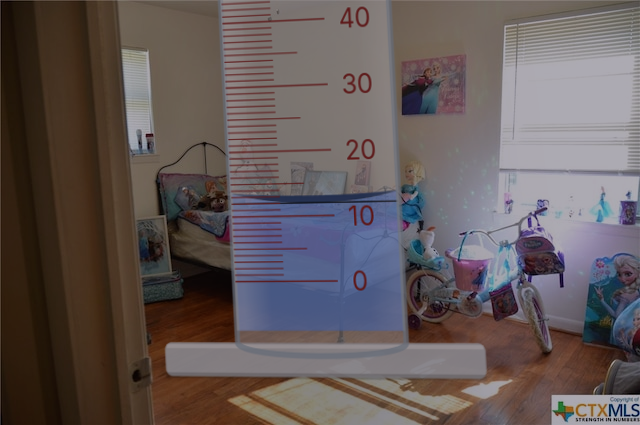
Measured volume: 12 mL
